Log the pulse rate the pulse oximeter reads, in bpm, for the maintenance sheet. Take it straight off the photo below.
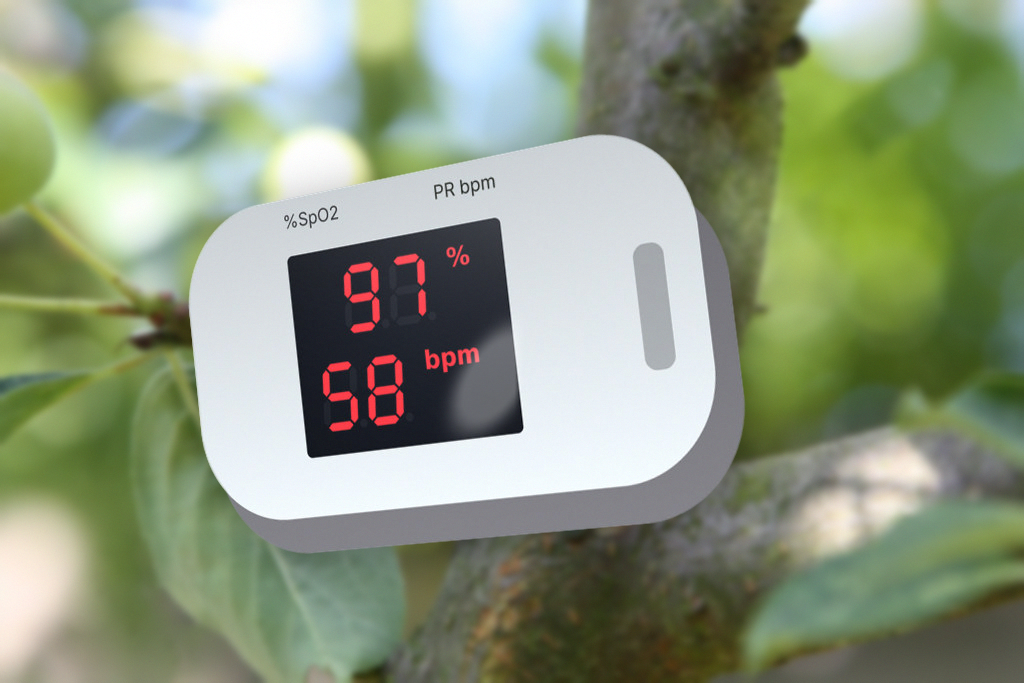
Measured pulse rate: 58 bpm
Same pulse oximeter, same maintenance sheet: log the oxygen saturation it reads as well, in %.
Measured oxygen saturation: 97 %
